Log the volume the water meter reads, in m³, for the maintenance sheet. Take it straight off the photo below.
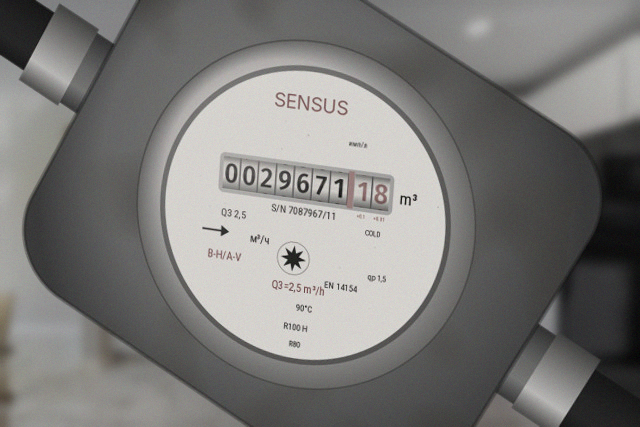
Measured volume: 29671.18 m³
